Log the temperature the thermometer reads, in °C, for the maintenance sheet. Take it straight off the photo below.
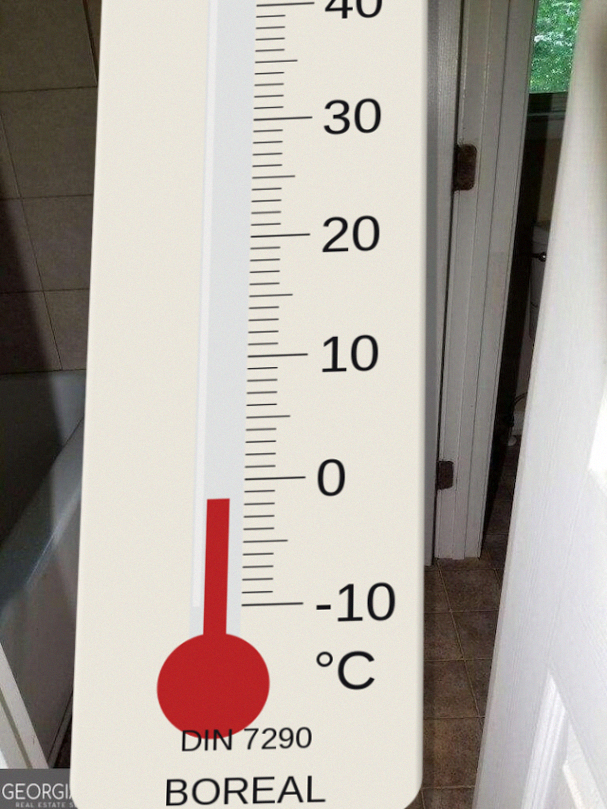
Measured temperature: -1.5 °C
